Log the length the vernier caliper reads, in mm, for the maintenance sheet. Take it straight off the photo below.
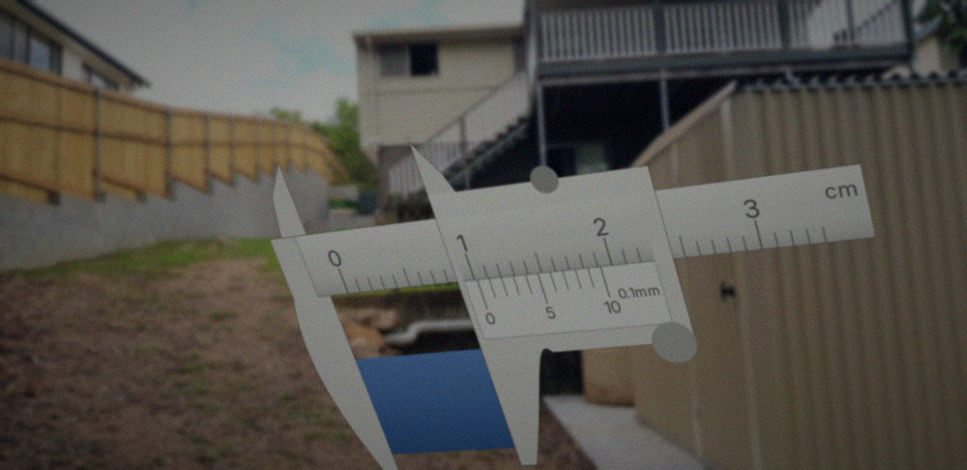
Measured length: 10.2 mm
